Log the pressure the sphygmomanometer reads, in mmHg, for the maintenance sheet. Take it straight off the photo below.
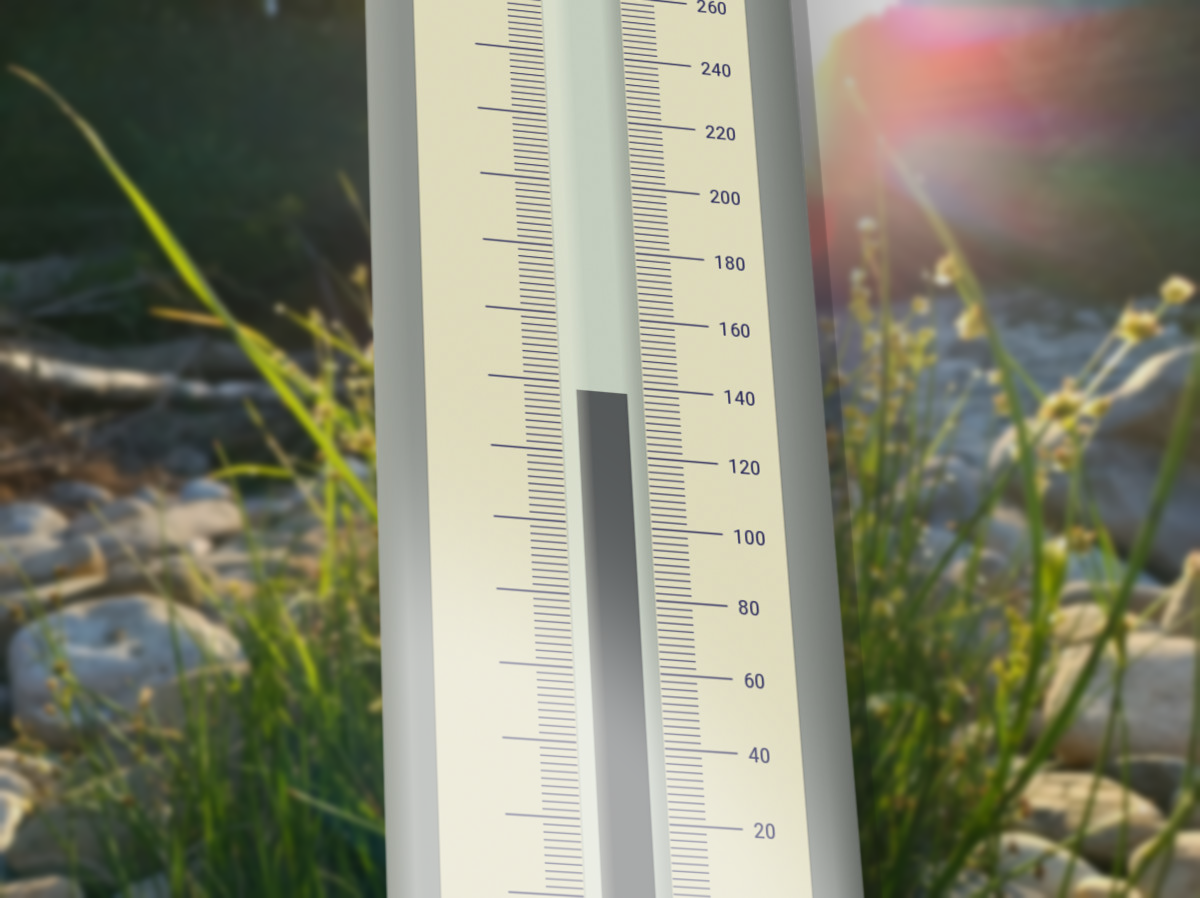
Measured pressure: 138 mmHg
